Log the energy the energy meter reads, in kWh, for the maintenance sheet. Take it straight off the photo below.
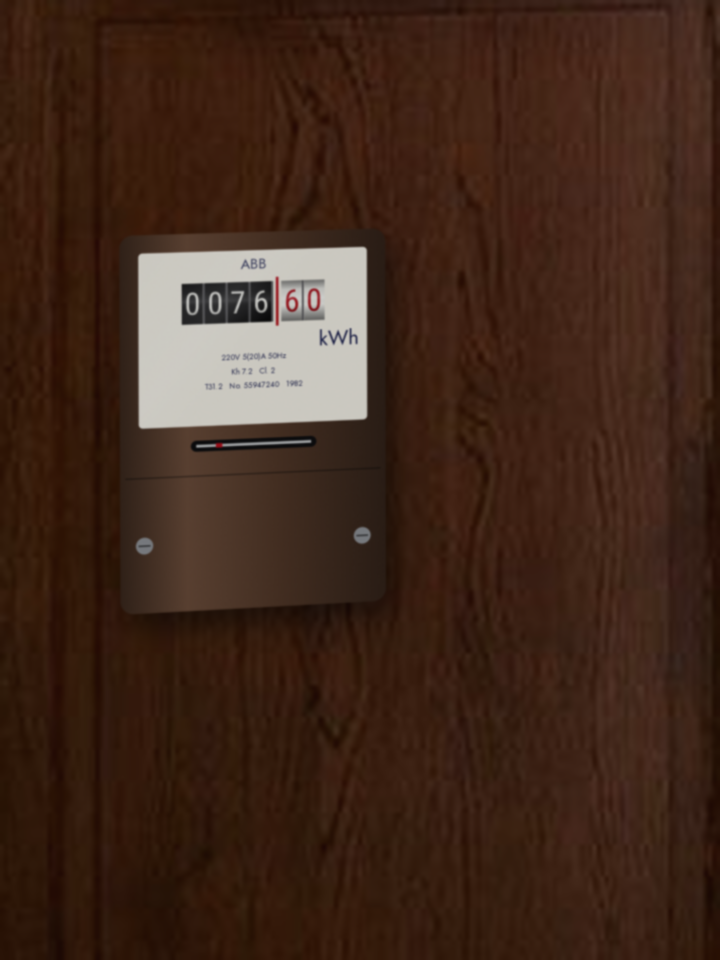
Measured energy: 76.60 kWh
